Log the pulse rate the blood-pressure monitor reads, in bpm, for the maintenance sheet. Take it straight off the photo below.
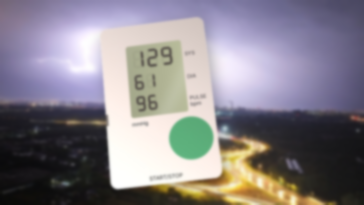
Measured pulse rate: 96 bpm
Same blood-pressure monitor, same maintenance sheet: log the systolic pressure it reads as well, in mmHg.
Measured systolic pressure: 129 mmHg
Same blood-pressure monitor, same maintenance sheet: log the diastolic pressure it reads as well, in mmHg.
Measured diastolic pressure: 61 mmHg
